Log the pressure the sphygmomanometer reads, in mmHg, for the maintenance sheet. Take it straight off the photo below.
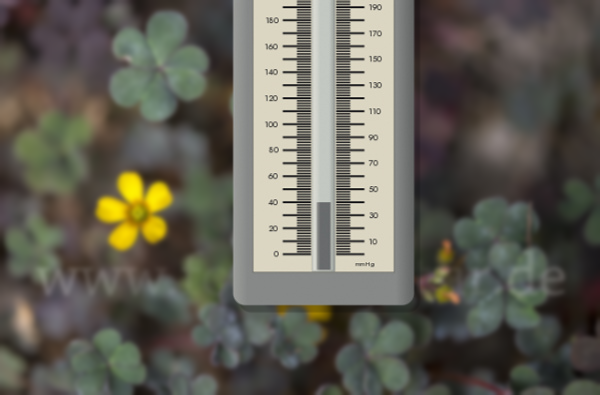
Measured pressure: 40 mmHg
